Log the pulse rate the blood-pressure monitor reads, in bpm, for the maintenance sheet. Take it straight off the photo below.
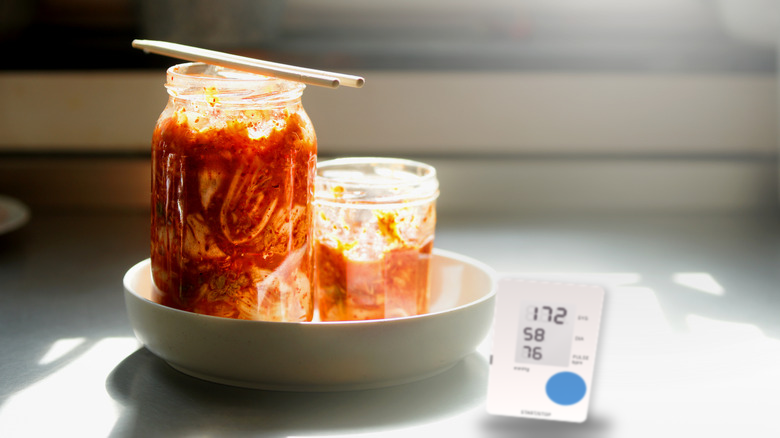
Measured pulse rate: 76 bpm
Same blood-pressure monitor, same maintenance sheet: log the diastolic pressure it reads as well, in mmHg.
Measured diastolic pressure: 58 mmHg
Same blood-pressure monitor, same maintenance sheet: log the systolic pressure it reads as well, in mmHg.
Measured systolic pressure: 172 mmHg
